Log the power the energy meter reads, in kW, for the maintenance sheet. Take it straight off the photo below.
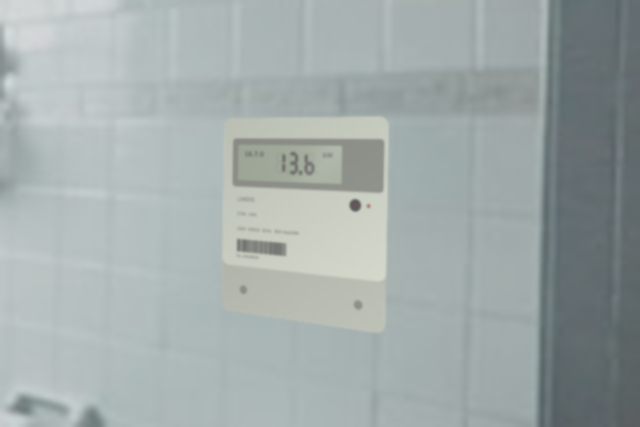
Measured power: 13.6 kW
